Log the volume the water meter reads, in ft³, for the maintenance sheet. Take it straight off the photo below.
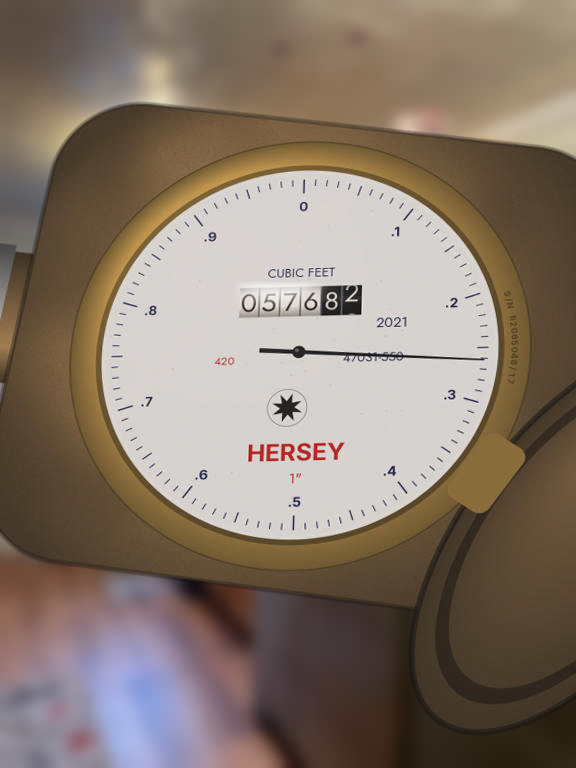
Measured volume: 57682.26 ft³
